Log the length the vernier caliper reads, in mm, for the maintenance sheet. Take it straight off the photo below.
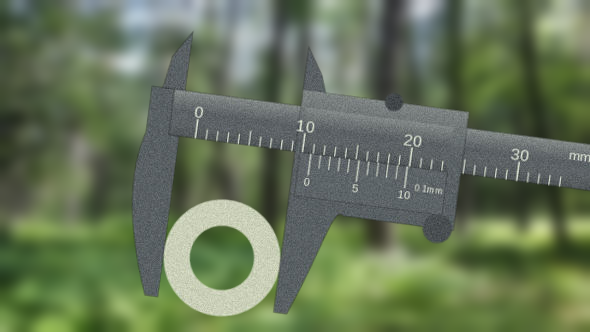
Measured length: 10.8 mm
